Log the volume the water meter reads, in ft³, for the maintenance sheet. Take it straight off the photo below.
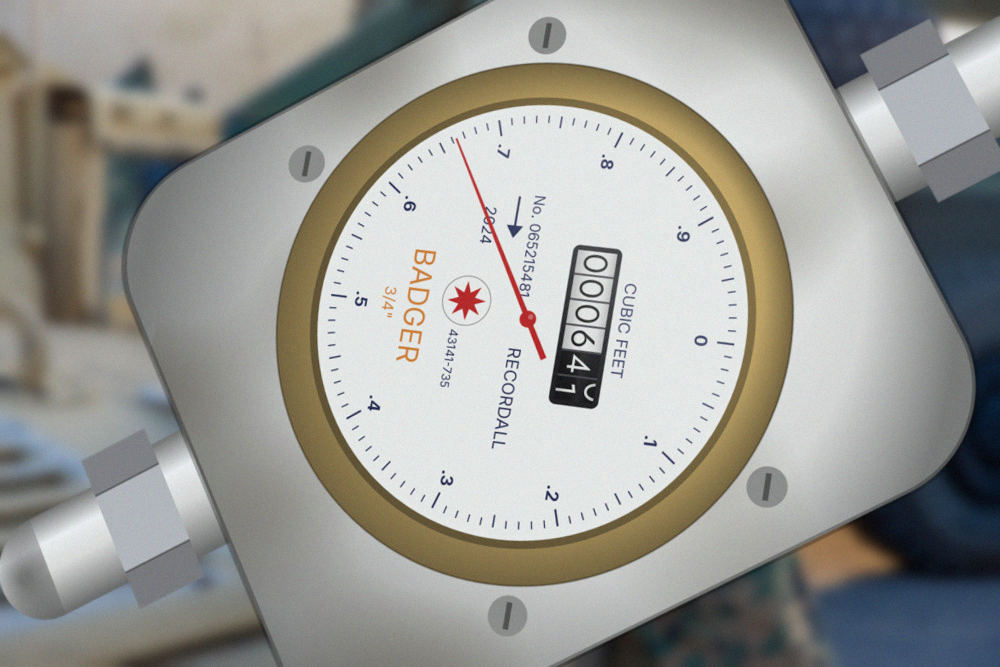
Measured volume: 640.66 ft³
